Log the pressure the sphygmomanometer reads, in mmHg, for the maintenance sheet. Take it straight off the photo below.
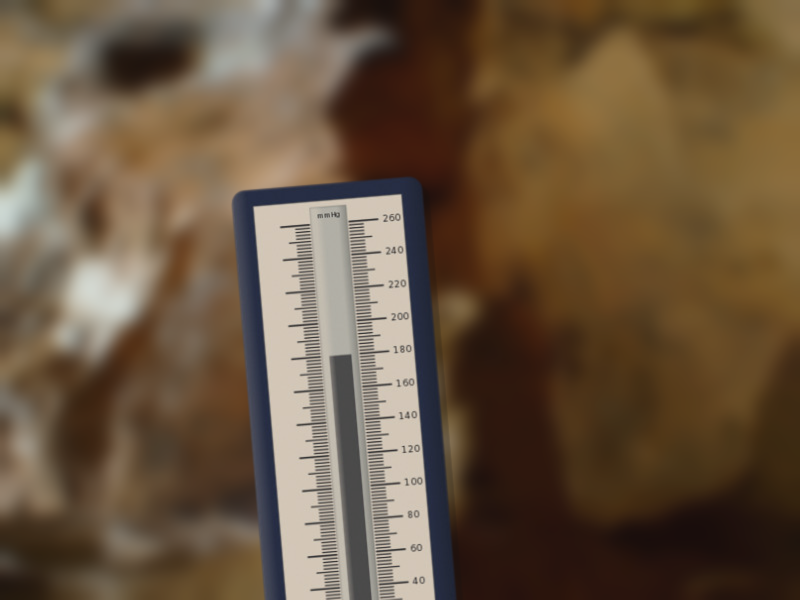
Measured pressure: 180 mmHg
